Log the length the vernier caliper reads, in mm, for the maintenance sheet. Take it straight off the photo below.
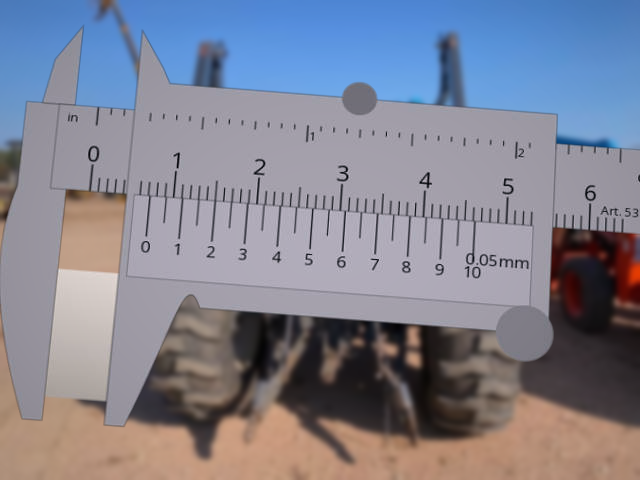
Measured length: 7.2 mm
